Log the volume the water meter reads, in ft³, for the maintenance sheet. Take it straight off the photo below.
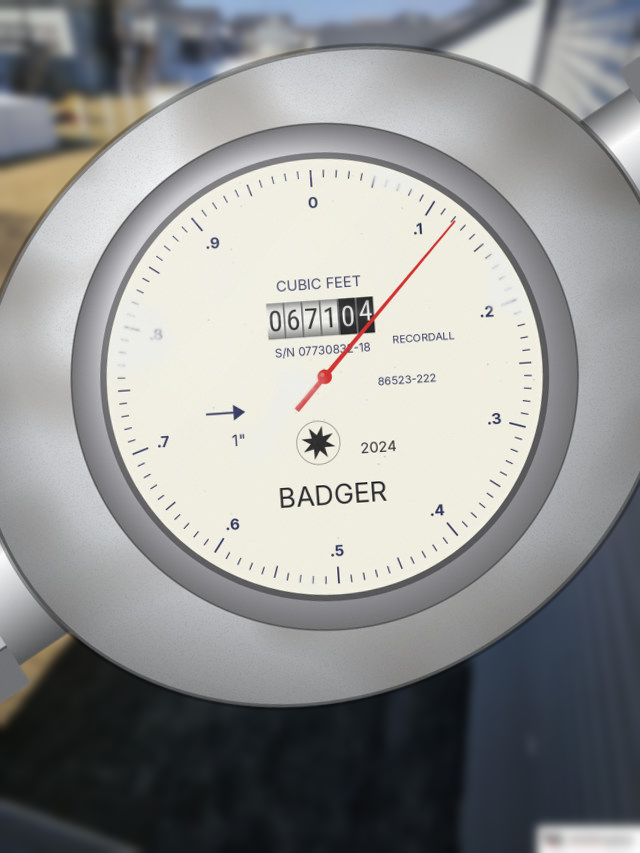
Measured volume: 67104.12 ft³
